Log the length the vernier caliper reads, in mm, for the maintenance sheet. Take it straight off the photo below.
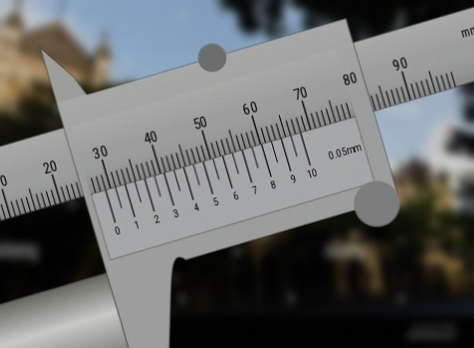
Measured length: 29.0 mm
